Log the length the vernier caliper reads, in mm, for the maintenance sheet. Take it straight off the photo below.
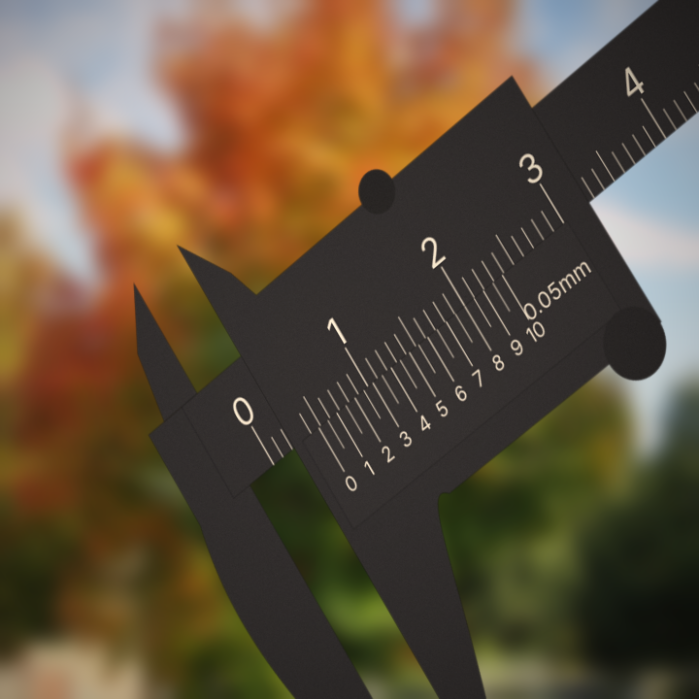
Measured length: 4.8 mm
